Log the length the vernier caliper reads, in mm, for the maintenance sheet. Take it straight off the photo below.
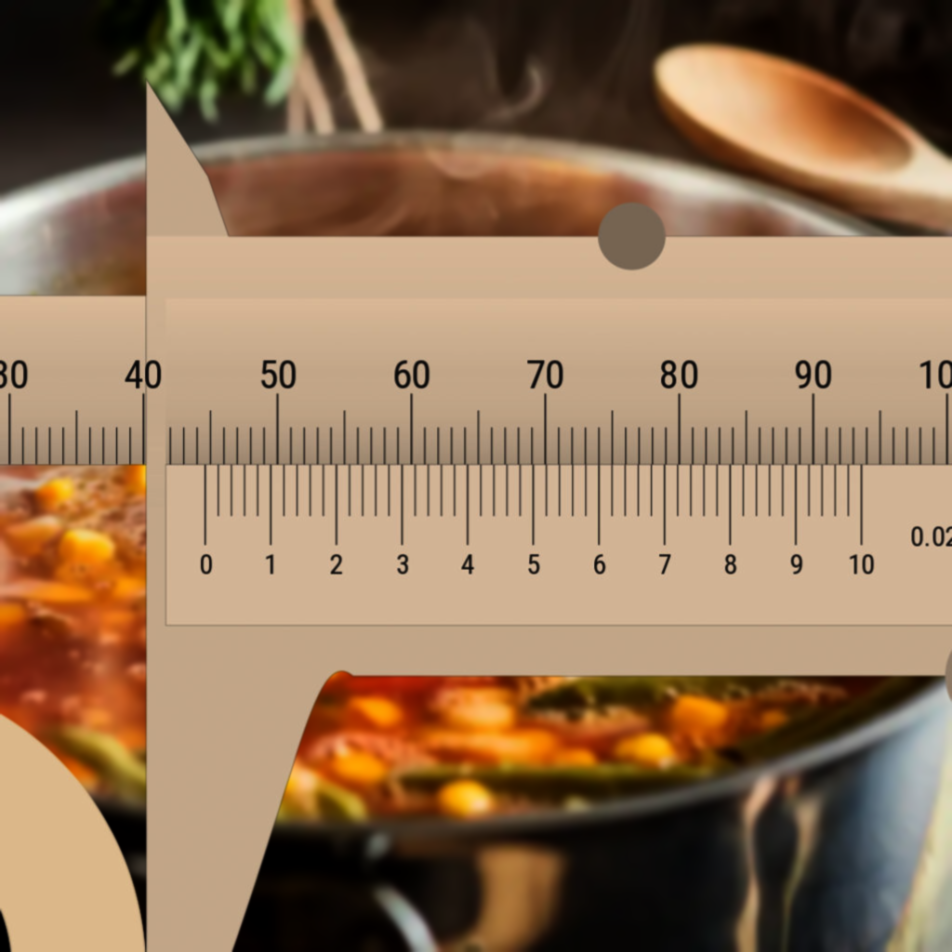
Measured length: 44.6 mm
